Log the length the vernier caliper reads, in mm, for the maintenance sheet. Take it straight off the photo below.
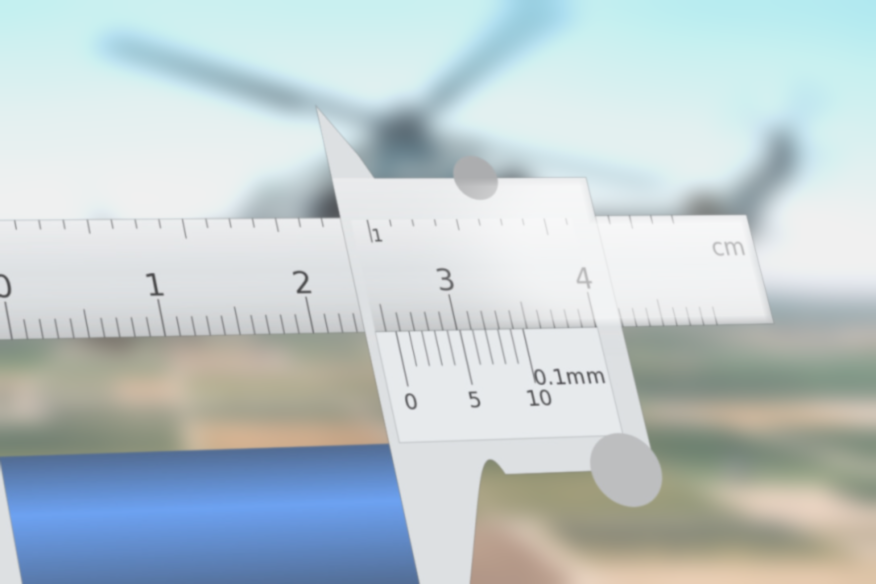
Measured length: 25.7 mm
